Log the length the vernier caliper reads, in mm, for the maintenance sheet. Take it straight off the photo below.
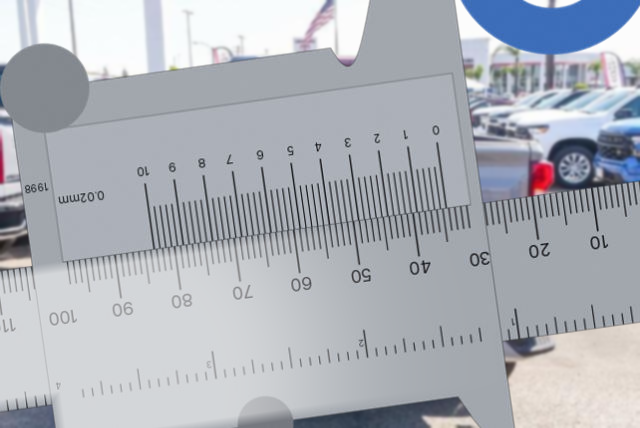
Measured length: 34.4 mm
